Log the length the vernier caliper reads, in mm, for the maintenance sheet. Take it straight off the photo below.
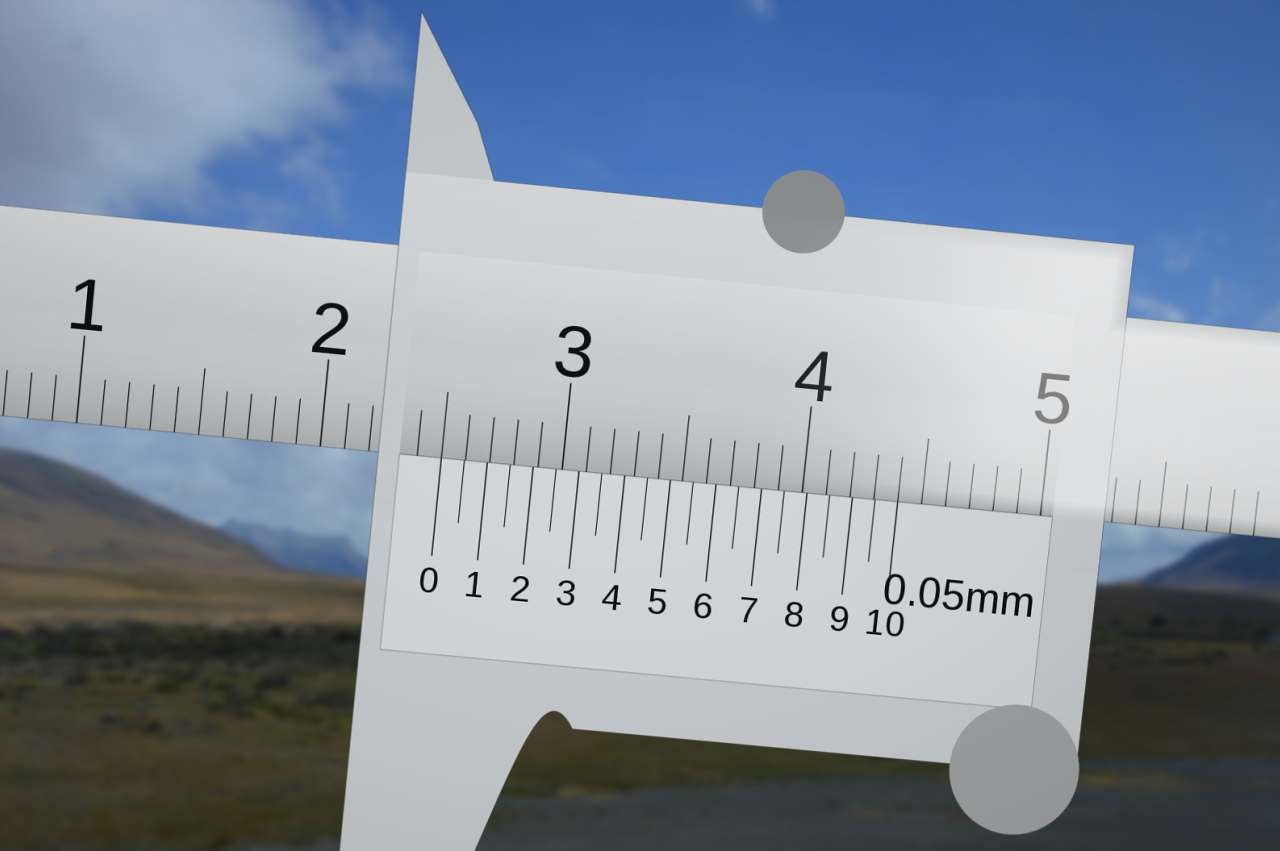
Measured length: 25.00 mm
